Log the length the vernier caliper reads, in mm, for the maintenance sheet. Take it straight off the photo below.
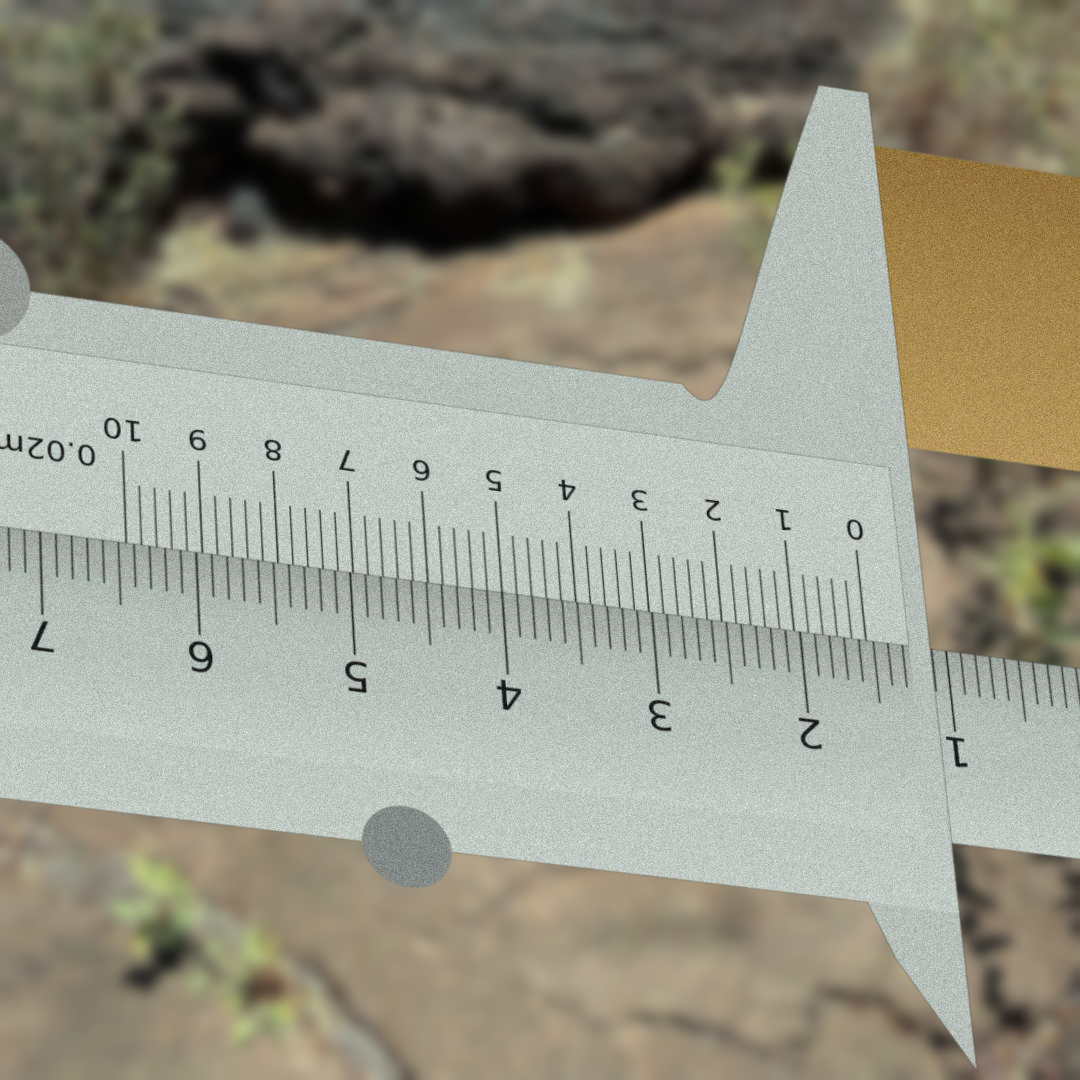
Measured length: 15.5 mm
